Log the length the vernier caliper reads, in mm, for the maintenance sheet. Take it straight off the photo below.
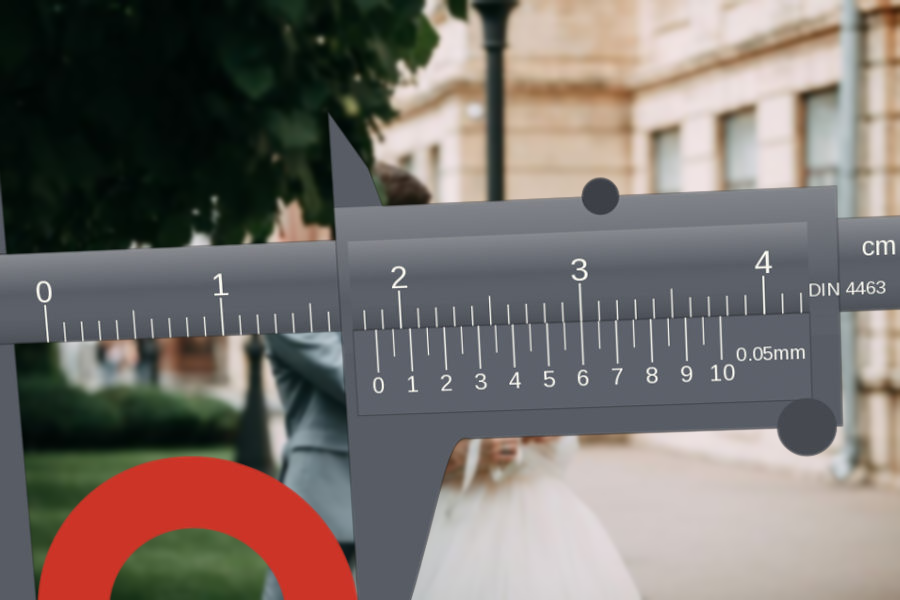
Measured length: 18.6 mm
